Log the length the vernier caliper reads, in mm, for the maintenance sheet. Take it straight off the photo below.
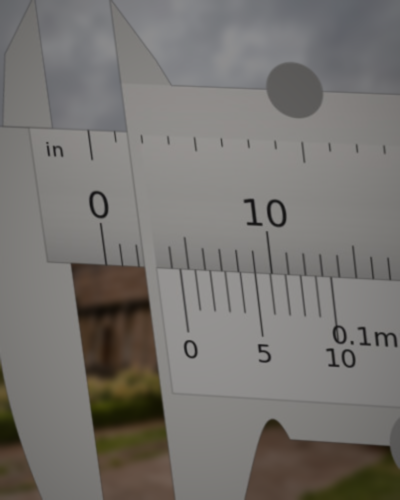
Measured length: 4.5 mm
